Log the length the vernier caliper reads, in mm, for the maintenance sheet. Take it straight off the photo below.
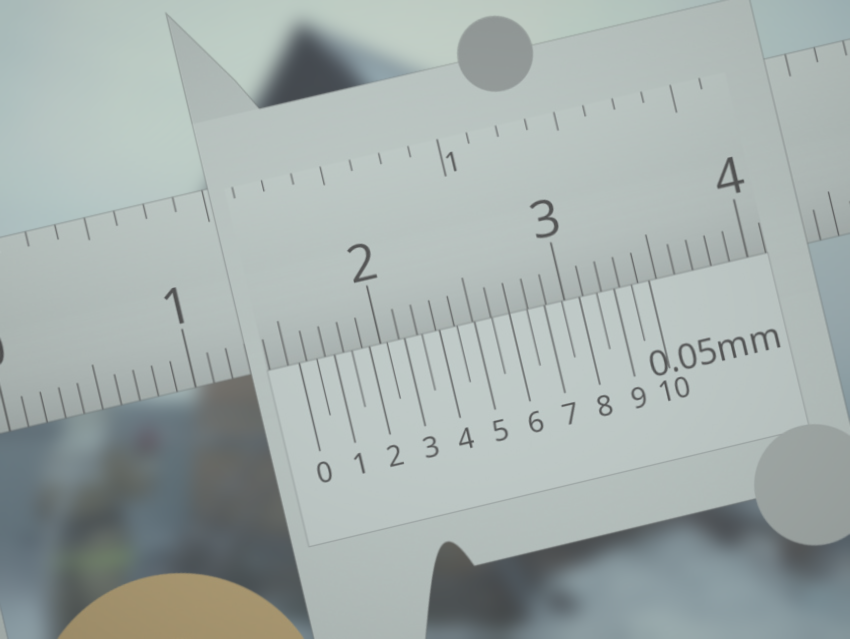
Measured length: 15.6 mm
